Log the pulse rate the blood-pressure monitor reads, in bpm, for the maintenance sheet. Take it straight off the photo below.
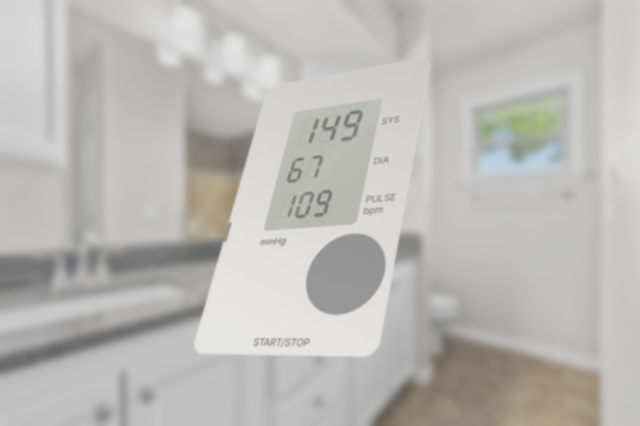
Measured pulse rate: 109 bpm
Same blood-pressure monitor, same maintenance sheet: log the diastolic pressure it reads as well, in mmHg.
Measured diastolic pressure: 67 mmHg
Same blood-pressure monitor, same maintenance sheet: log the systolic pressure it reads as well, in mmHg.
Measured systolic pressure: 149 mmHg
